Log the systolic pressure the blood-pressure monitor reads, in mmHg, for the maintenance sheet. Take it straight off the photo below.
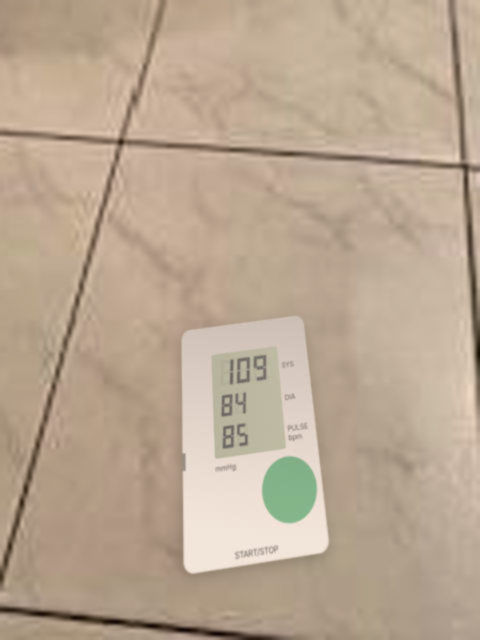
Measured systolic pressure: 109 mmHg
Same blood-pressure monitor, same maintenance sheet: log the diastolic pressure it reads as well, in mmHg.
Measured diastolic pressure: 84 mmHg
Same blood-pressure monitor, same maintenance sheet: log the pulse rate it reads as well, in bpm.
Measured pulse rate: 85 bpm
